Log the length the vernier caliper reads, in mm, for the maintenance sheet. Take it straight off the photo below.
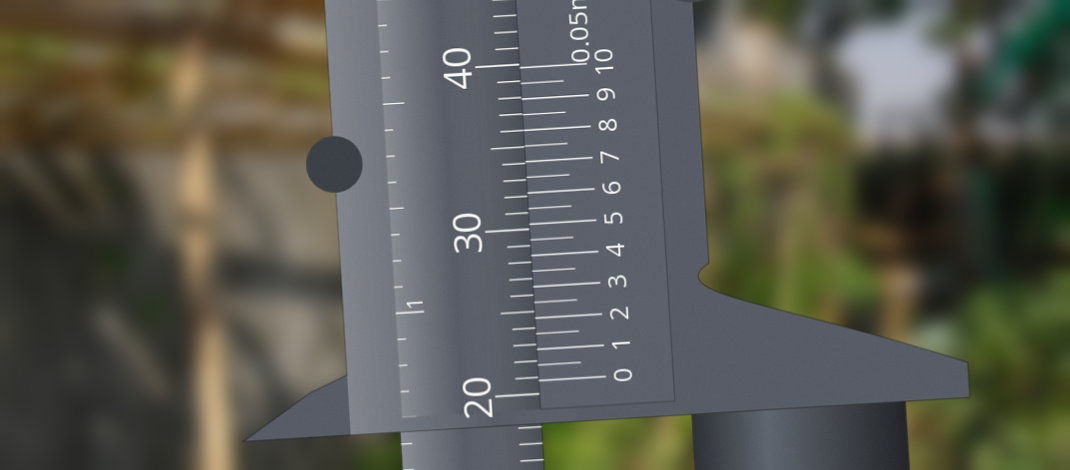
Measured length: 20.8 mm
